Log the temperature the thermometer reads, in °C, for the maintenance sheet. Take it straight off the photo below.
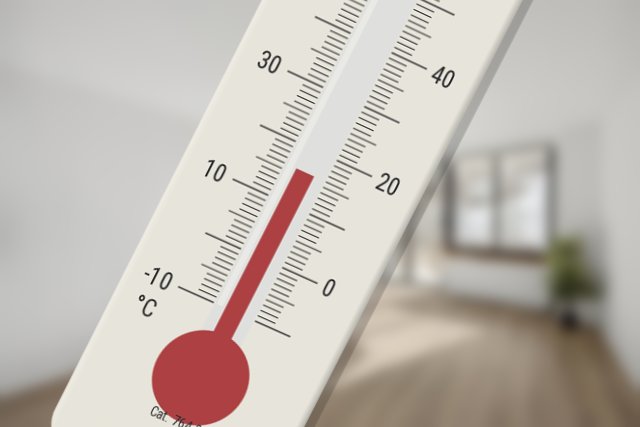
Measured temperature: 16 °C
